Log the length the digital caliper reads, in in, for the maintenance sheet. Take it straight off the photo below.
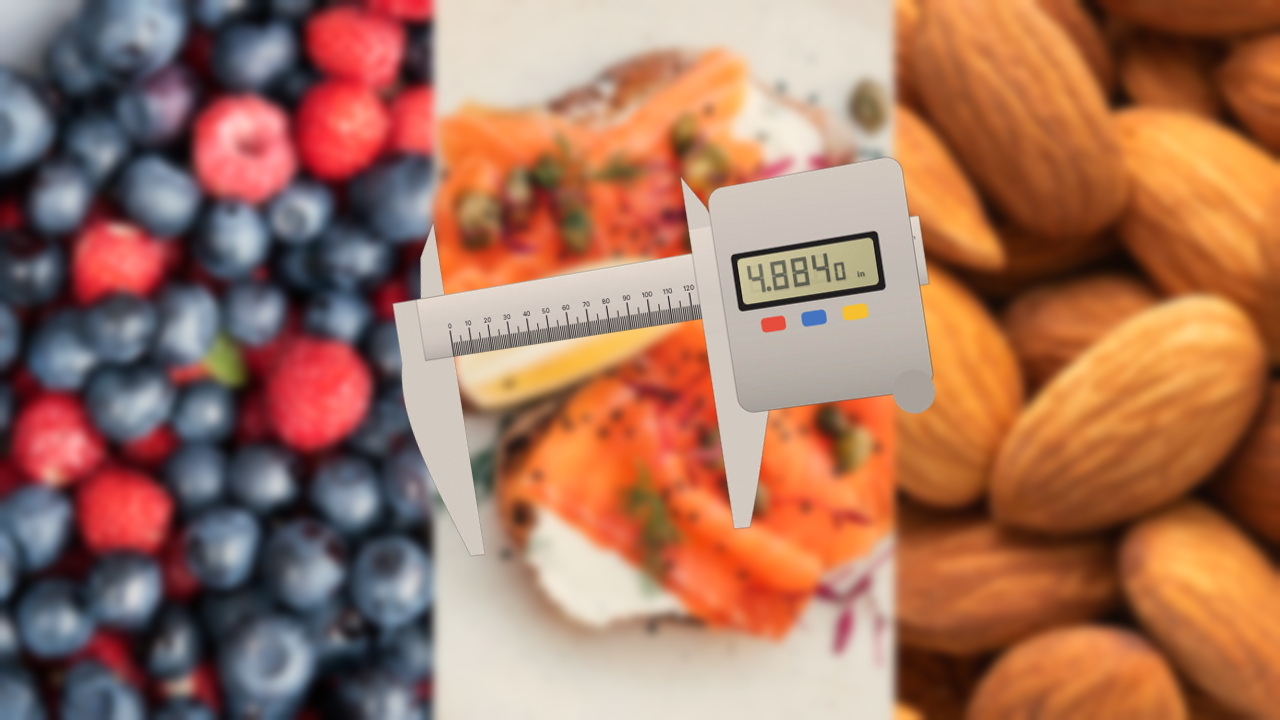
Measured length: 4.8840 in
